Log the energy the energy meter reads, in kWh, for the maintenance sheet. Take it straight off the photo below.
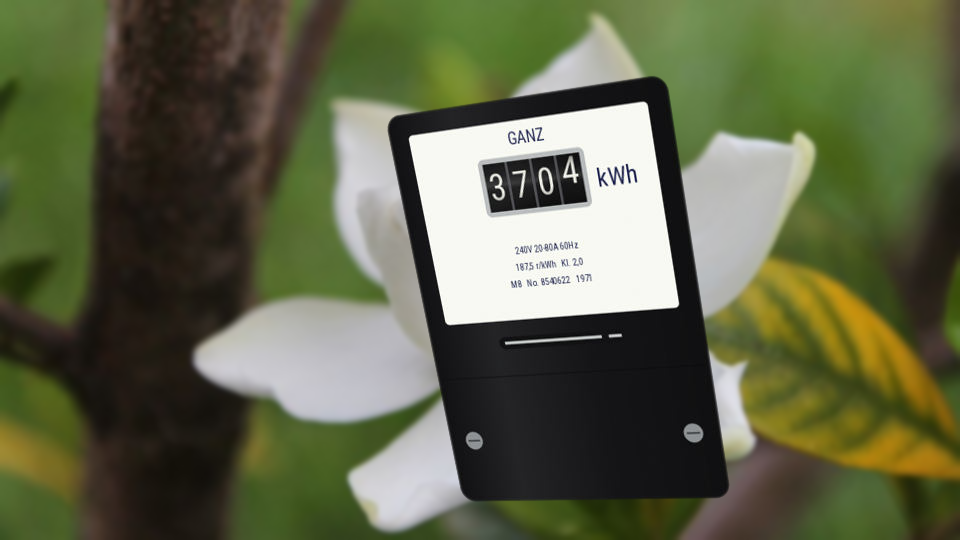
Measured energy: 3704 kWh
